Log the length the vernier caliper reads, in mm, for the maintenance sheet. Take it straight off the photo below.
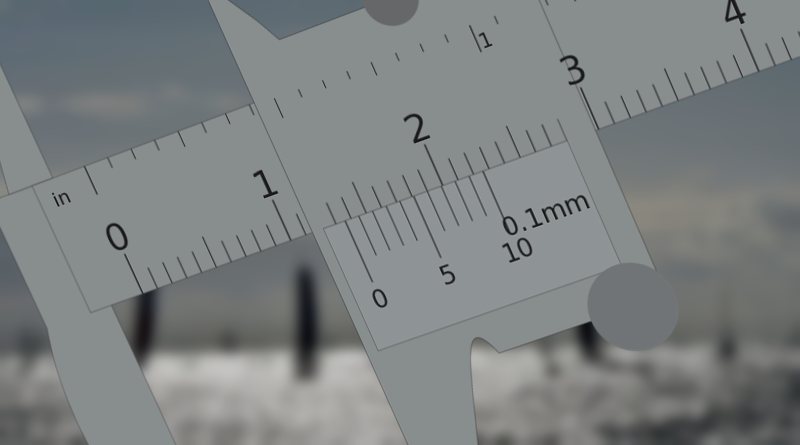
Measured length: 13.6 mm
